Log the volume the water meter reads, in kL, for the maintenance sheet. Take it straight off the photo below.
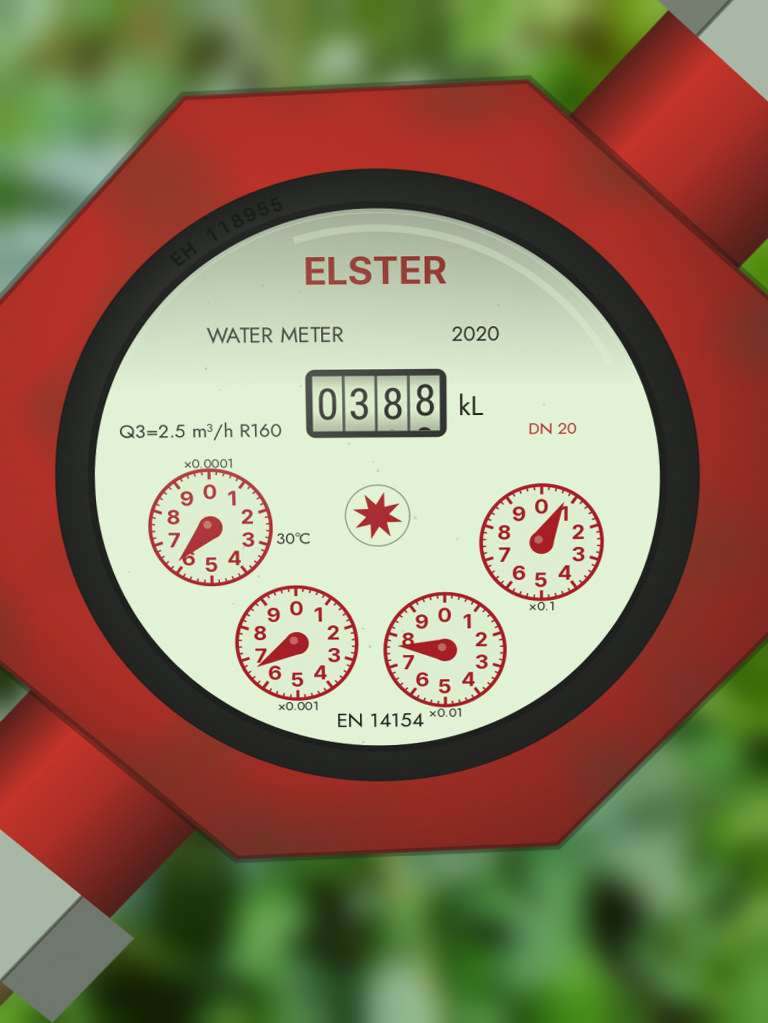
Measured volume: 388.0766 kL
